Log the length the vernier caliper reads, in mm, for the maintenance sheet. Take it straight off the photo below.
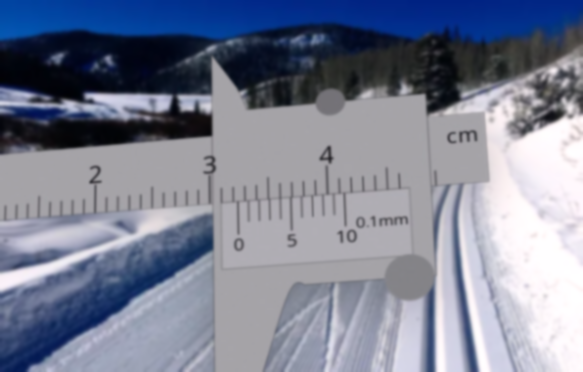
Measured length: 32.4 mm
